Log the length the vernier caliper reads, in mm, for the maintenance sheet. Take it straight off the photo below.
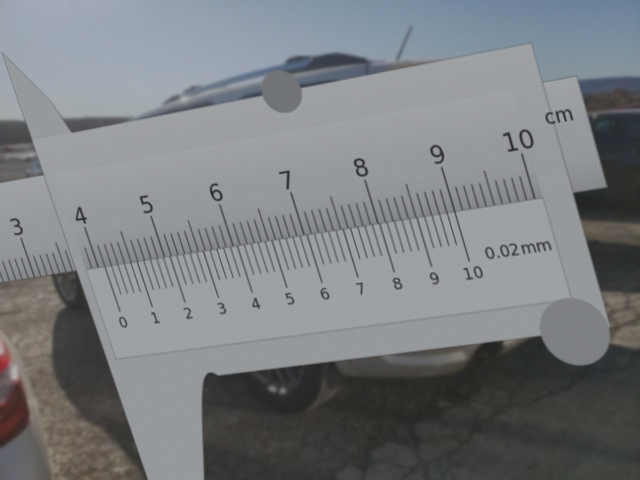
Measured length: 41.0 mm
